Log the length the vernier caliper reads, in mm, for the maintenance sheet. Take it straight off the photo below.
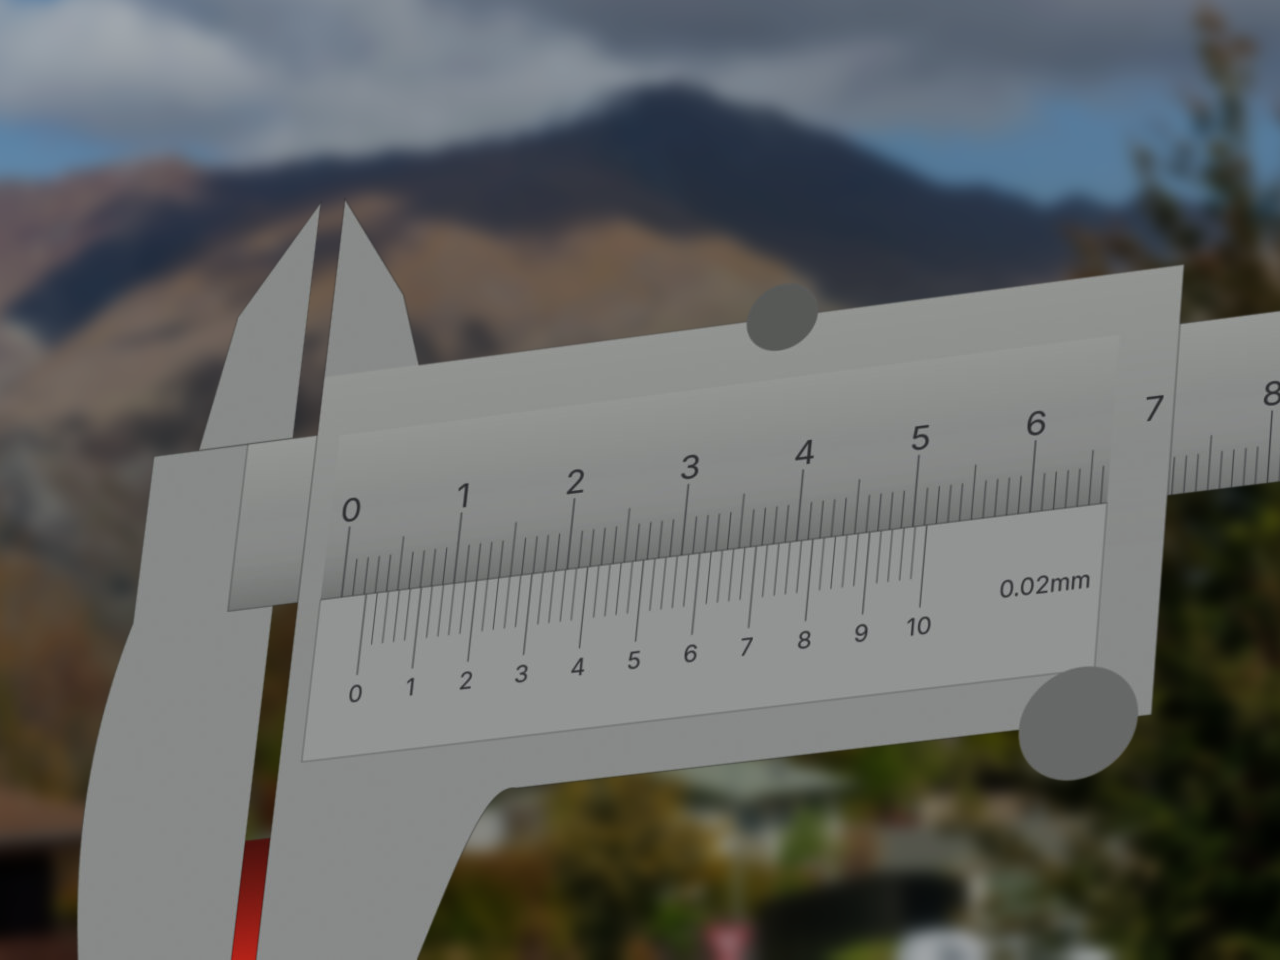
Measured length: 2.2 mm
